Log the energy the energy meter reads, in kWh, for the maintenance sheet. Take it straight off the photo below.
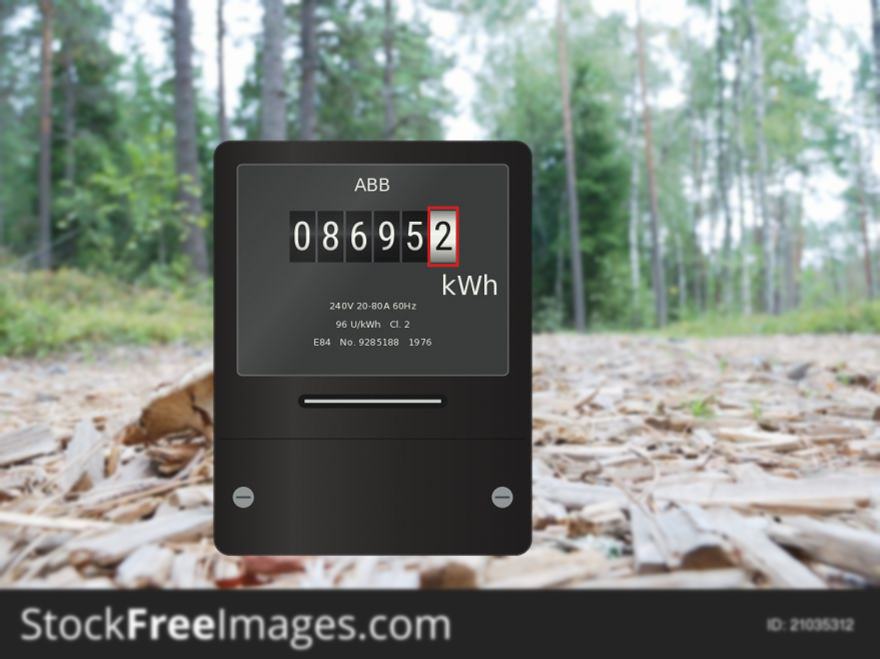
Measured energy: 8695.2 kWh
